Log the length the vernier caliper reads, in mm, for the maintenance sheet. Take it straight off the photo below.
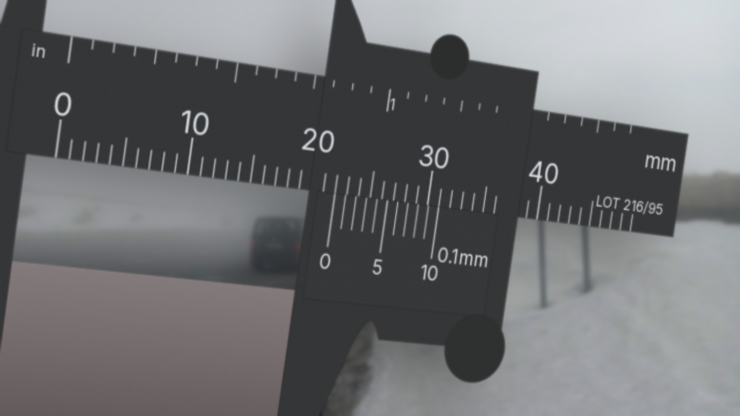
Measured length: 22.0 mm
